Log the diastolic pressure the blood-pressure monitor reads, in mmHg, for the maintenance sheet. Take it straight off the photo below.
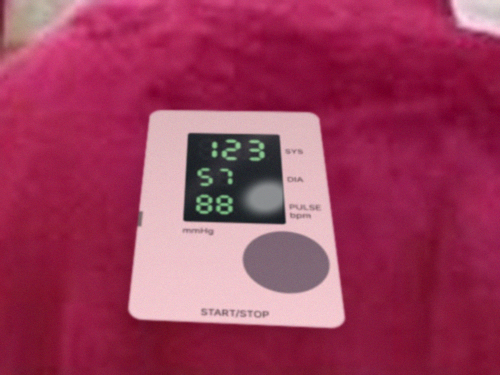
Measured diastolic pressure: 57 mmHg
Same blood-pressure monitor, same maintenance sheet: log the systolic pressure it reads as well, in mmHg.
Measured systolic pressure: 123 mmHg
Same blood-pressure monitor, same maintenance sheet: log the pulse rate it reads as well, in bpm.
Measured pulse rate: 88 bpm
